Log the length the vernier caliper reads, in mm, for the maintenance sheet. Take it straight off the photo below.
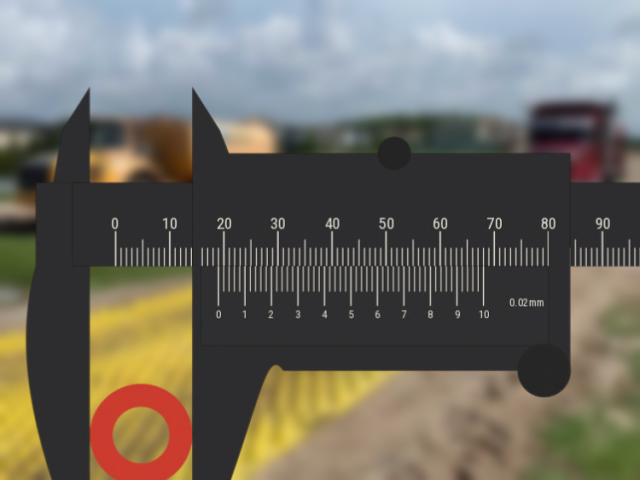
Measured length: 19.0 mm
